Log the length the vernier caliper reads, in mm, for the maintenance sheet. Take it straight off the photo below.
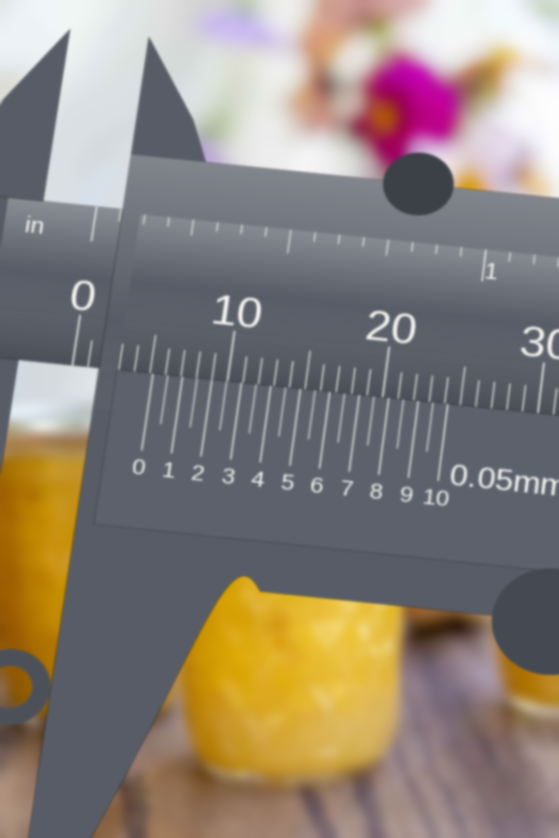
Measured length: 5.2 mm
